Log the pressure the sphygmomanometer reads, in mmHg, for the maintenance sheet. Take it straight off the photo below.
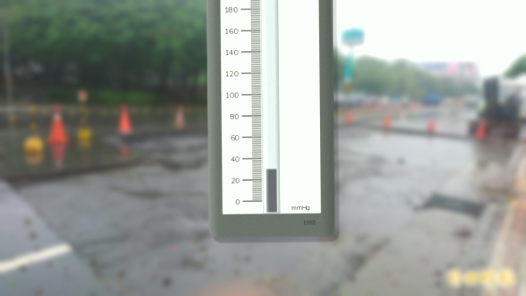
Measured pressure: 30 mmHg
